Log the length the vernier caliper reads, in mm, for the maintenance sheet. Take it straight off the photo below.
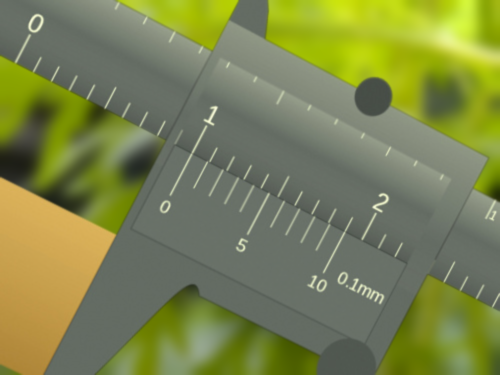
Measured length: 10.0 mm
